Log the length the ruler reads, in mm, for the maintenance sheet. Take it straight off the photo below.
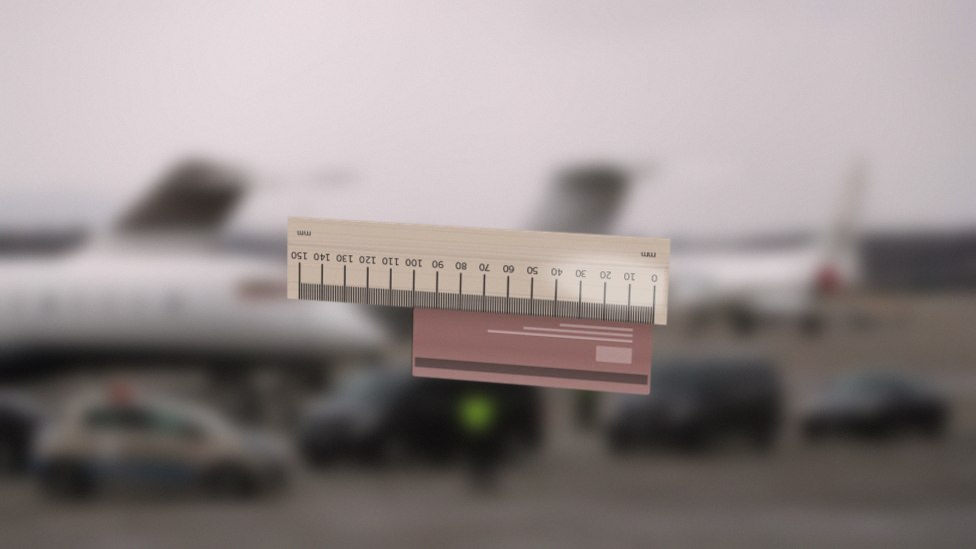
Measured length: 100 mm
